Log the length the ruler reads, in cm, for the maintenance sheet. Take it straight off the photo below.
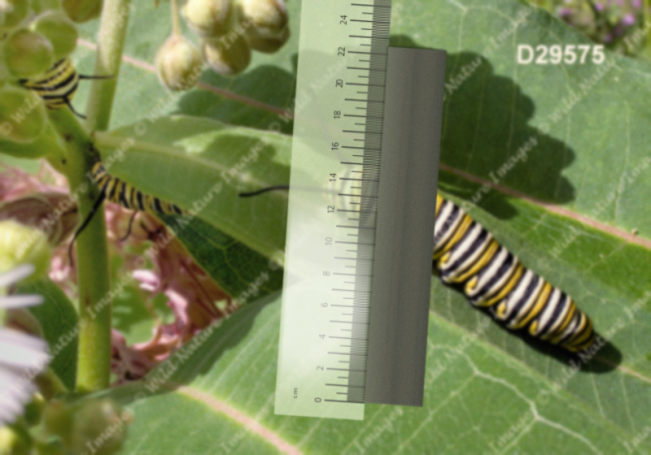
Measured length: 22.5 cm
